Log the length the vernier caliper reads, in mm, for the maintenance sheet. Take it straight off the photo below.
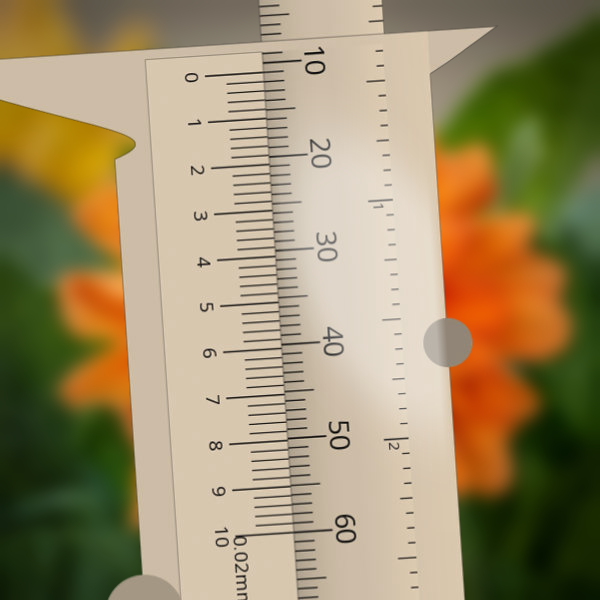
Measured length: 11.0 mm
